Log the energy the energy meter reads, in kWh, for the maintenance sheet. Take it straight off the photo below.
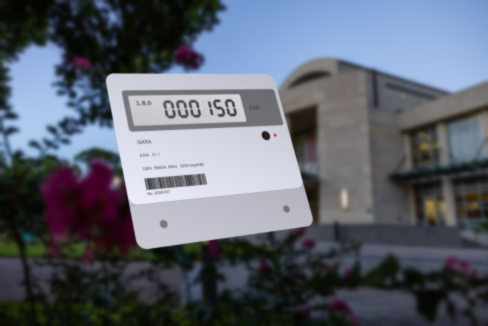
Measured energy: 150 kWh
